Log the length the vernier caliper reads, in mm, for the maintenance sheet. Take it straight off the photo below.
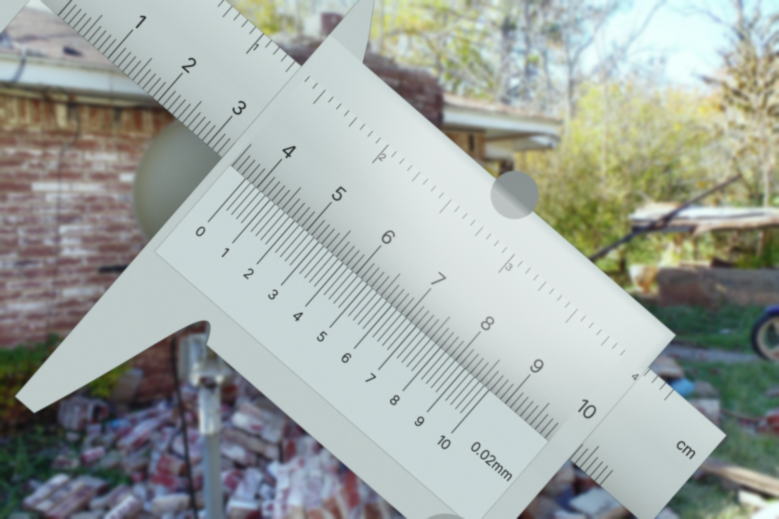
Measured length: 37.8 mm
